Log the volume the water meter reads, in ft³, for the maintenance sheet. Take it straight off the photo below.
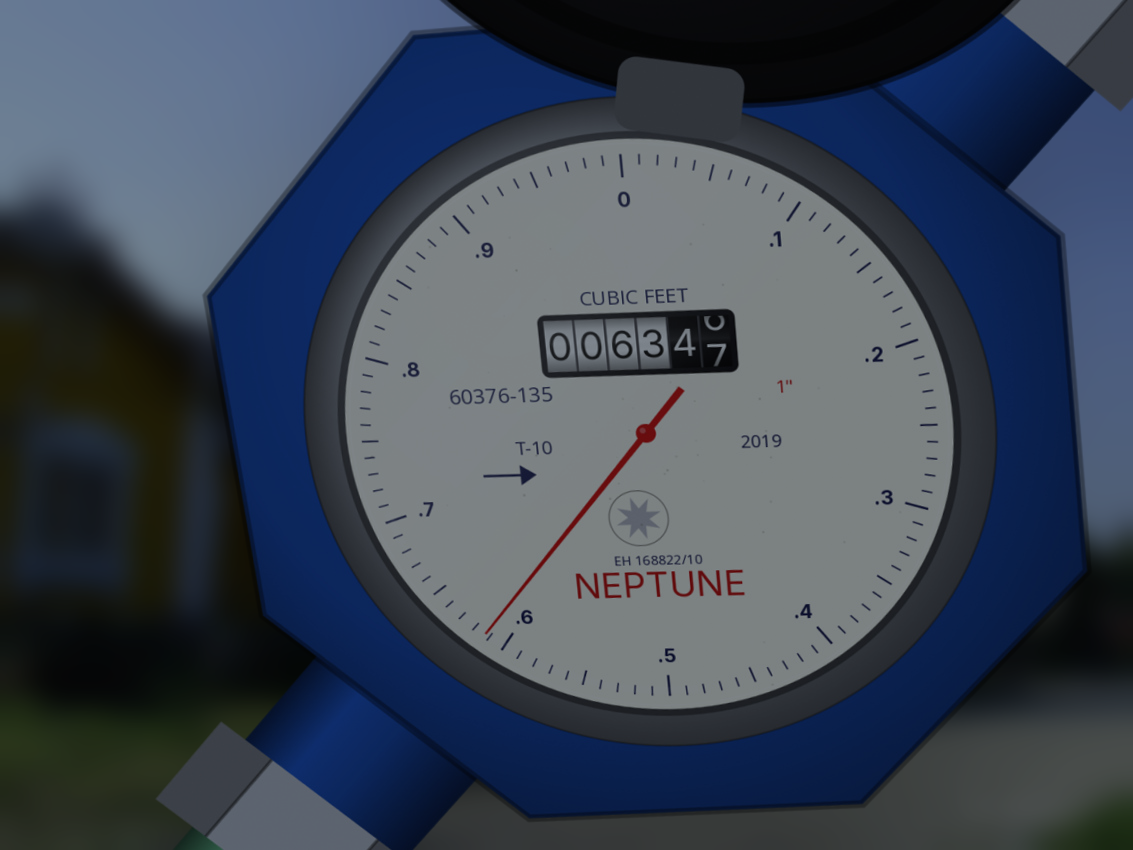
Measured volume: 6346.61 ft³
